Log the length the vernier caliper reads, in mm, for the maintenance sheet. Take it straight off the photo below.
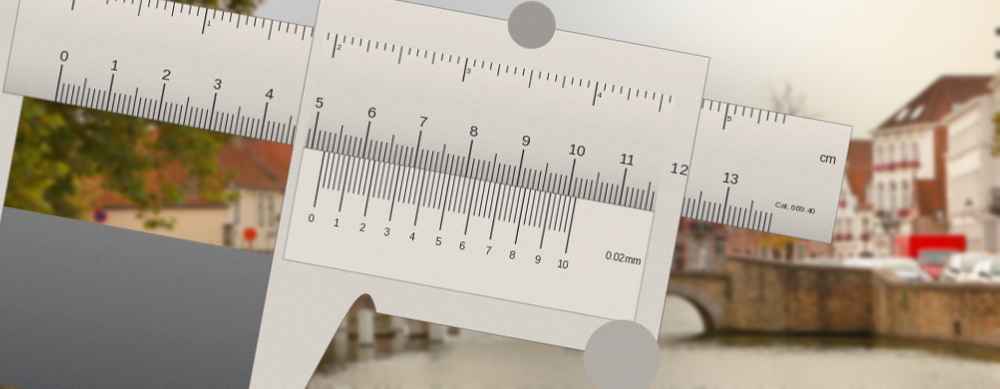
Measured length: 52.5 mm
